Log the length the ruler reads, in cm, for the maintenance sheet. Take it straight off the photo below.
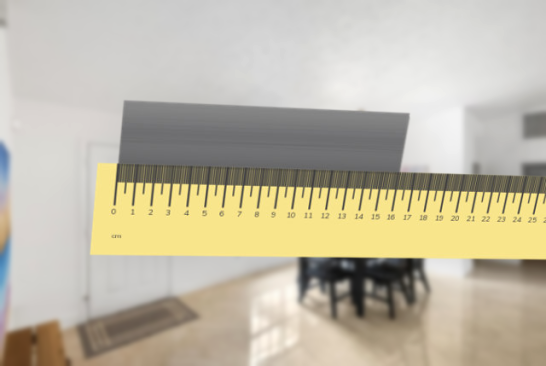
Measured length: 16 cm
